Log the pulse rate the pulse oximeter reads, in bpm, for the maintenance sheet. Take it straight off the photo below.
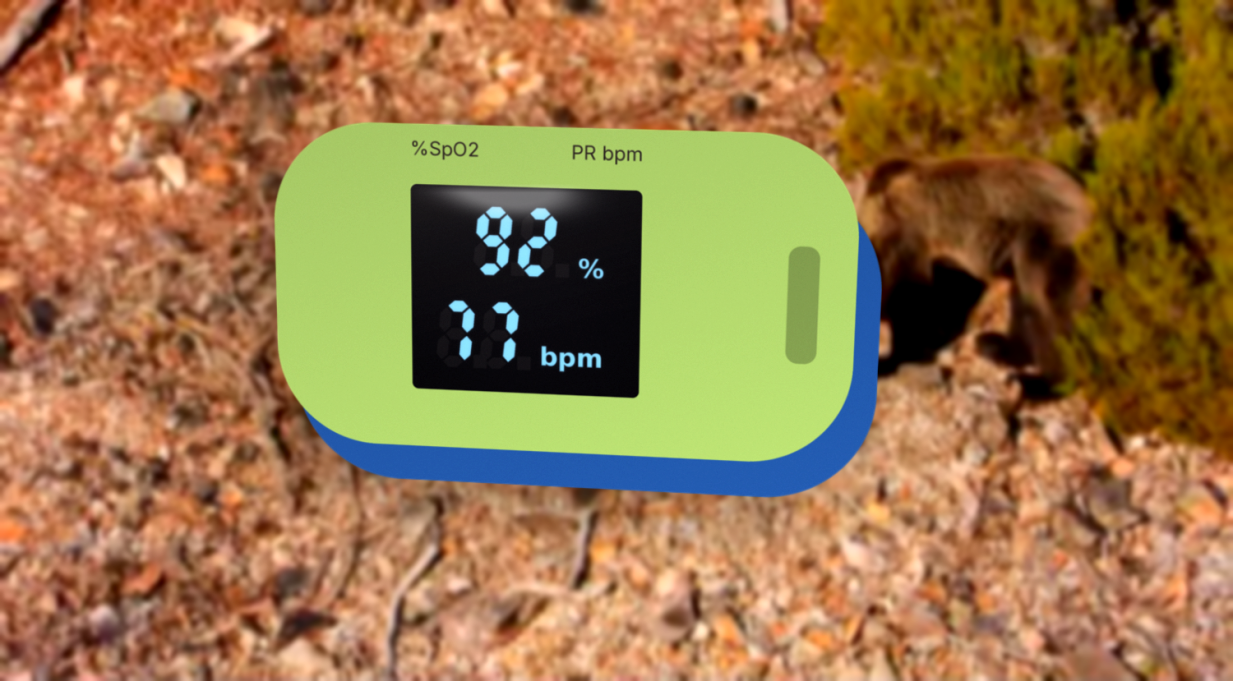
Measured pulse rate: 77 bpm
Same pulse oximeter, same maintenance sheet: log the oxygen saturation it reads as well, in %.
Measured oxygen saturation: 92 %
